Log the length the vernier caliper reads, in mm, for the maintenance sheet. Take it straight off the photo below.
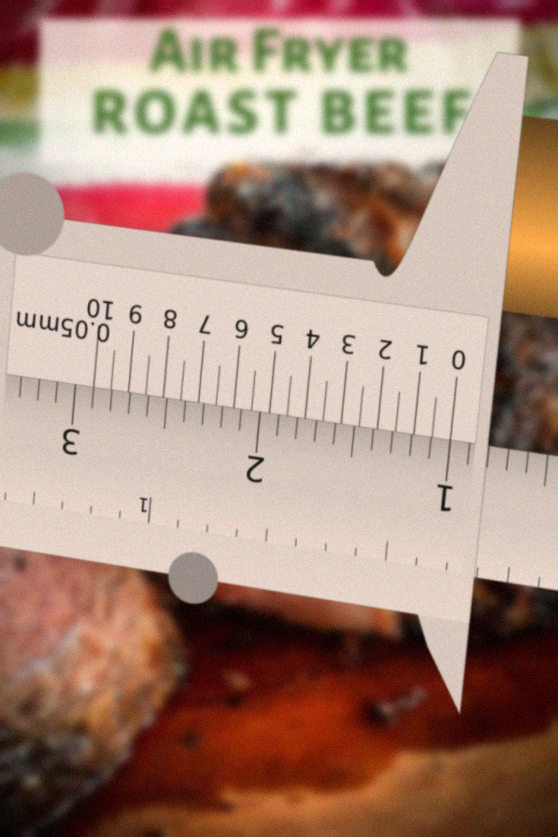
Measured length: 10.0 mm
